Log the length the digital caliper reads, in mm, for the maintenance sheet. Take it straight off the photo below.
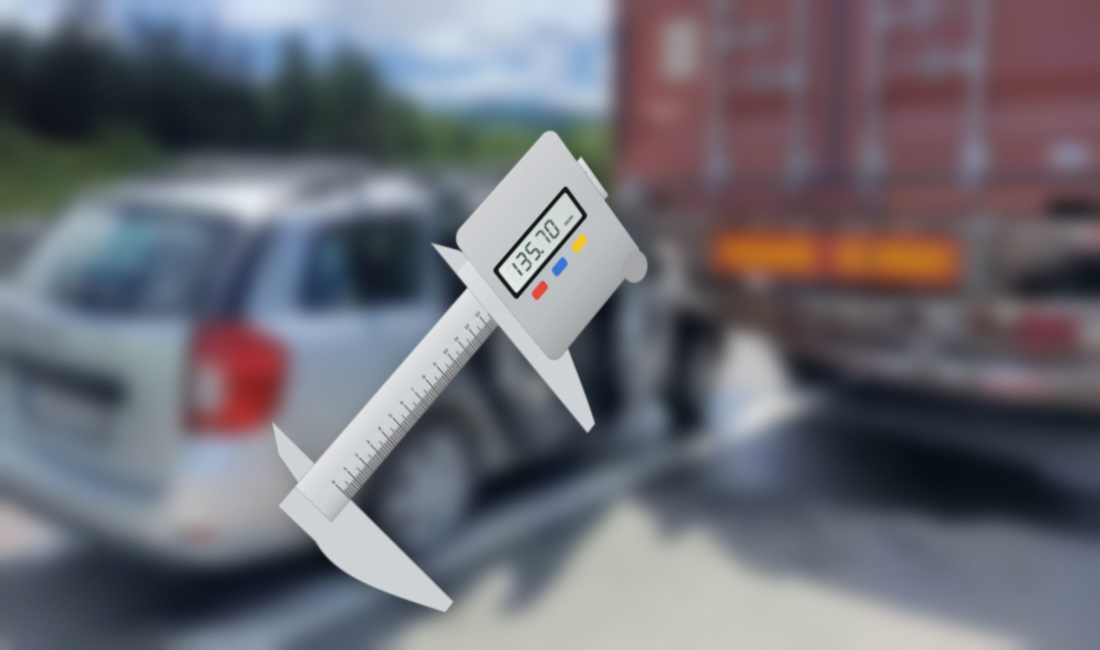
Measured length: 135.70 mm
